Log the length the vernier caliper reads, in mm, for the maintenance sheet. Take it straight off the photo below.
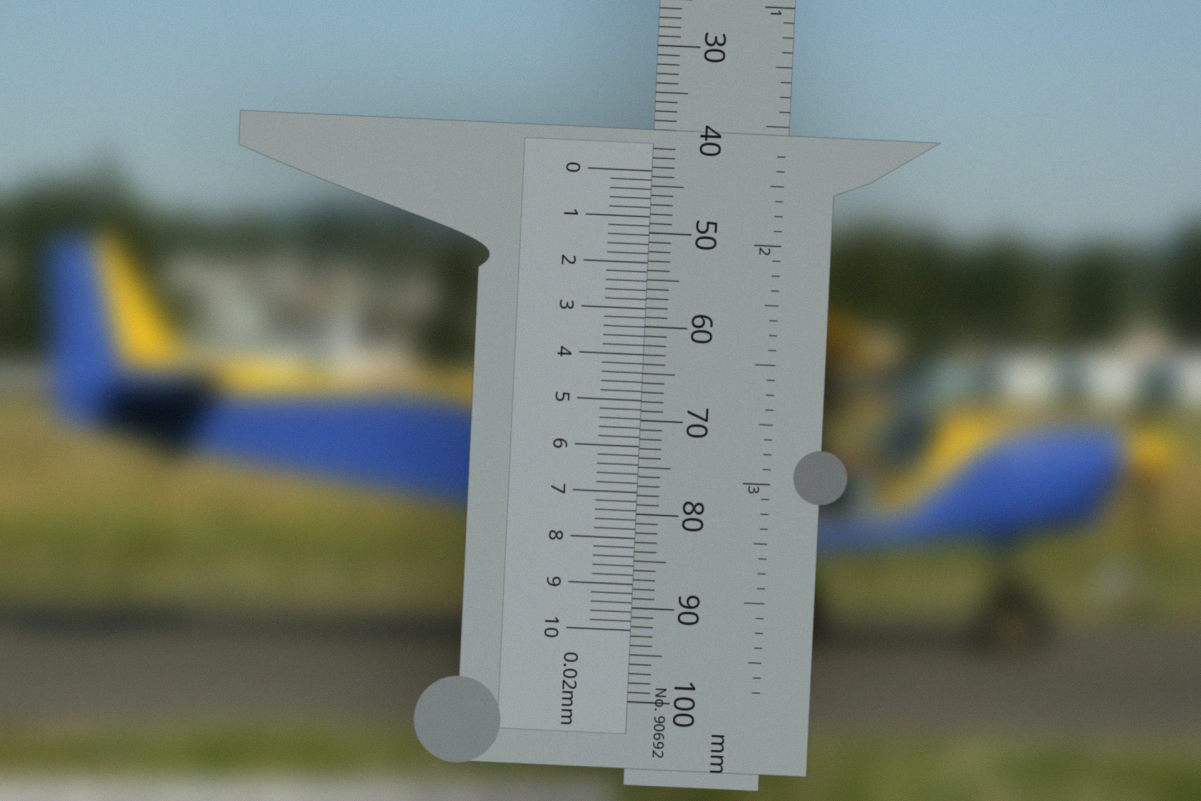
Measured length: 43.4 mm
